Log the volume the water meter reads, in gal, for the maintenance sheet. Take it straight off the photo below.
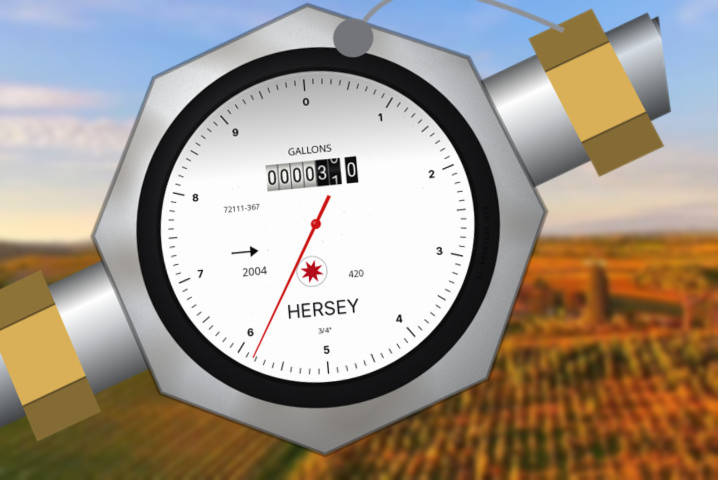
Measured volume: 305.8 gal
